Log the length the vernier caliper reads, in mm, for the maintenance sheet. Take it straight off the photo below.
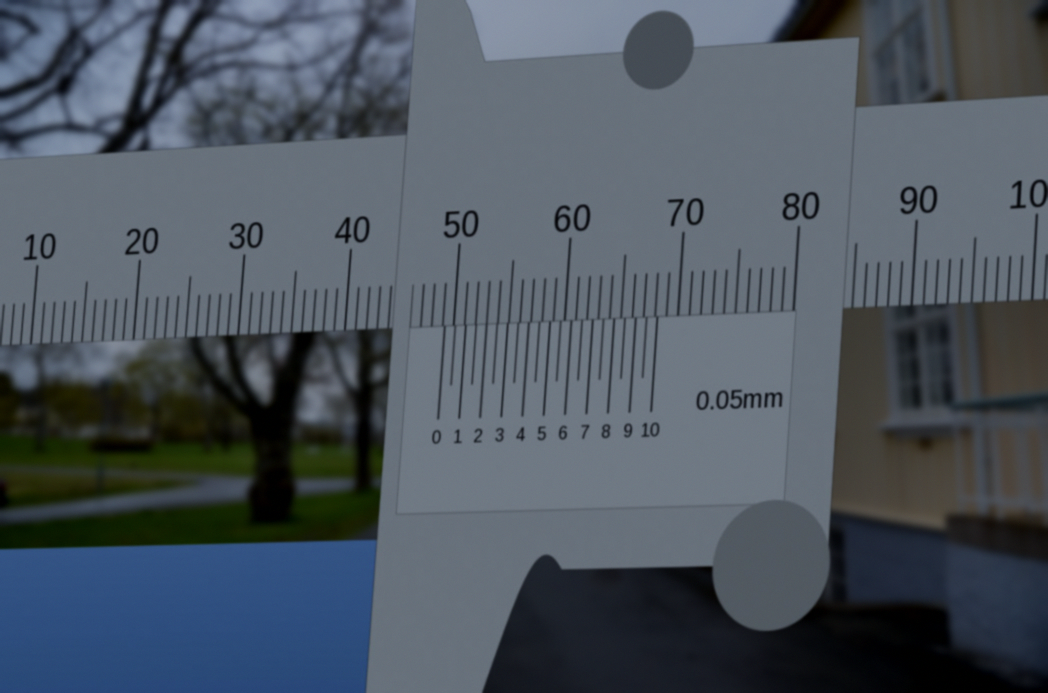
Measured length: 49.2 mm
